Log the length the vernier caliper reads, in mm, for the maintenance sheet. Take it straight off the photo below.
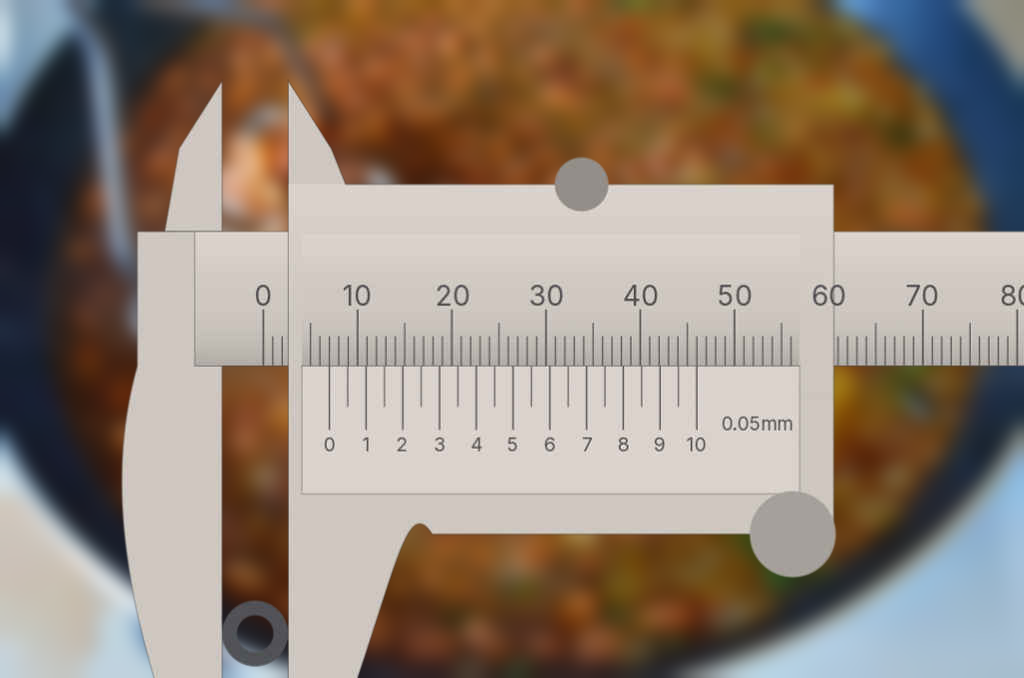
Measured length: 7.0 mm
